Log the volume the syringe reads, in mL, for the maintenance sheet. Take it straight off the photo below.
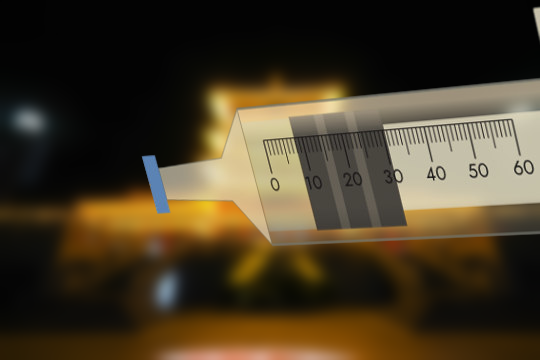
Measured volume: 8 mL
